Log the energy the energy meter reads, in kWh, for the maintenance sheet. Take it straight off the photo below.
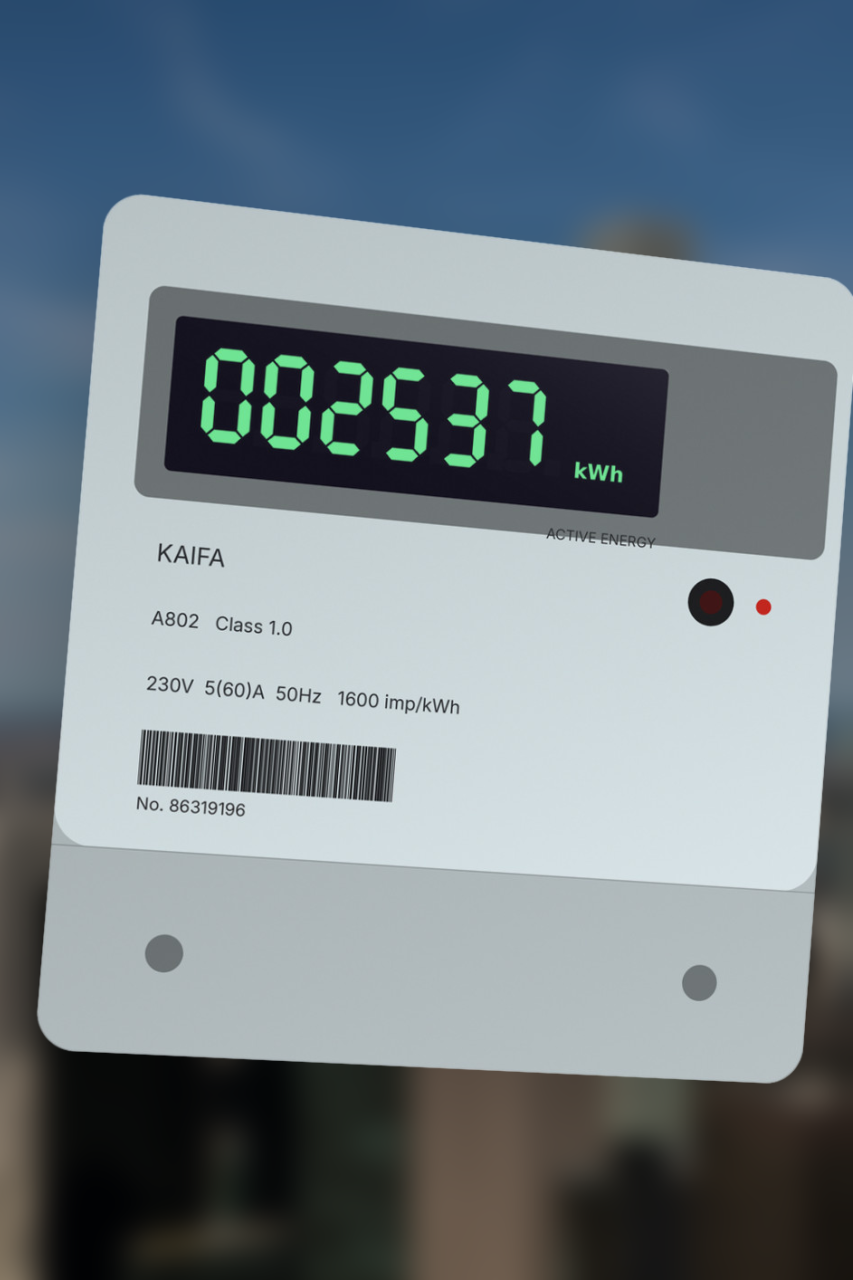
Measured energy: 2537 kWh
